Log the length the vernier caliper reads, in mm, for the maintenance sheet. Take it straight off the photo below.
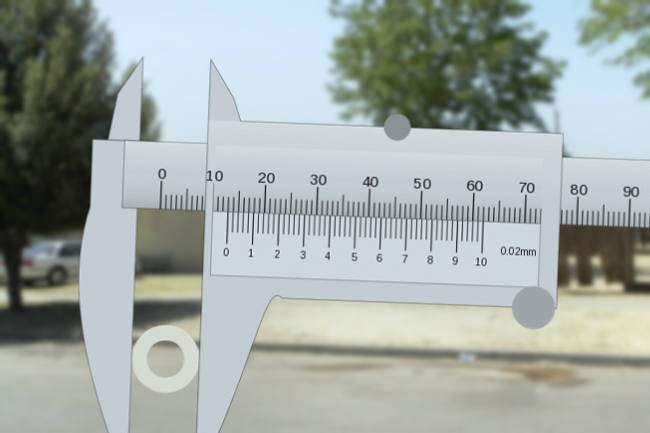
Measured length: 13.0 mm
